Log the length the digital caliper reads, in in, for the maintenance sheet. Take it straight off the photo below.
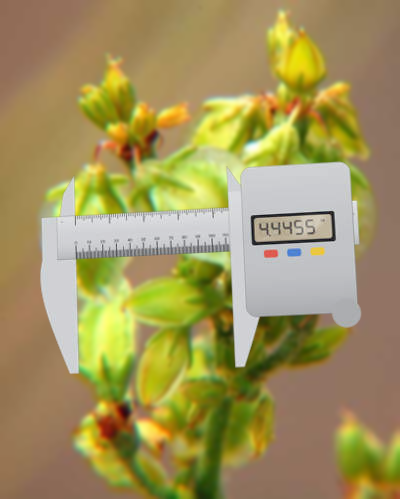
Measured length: 4.4455 in
